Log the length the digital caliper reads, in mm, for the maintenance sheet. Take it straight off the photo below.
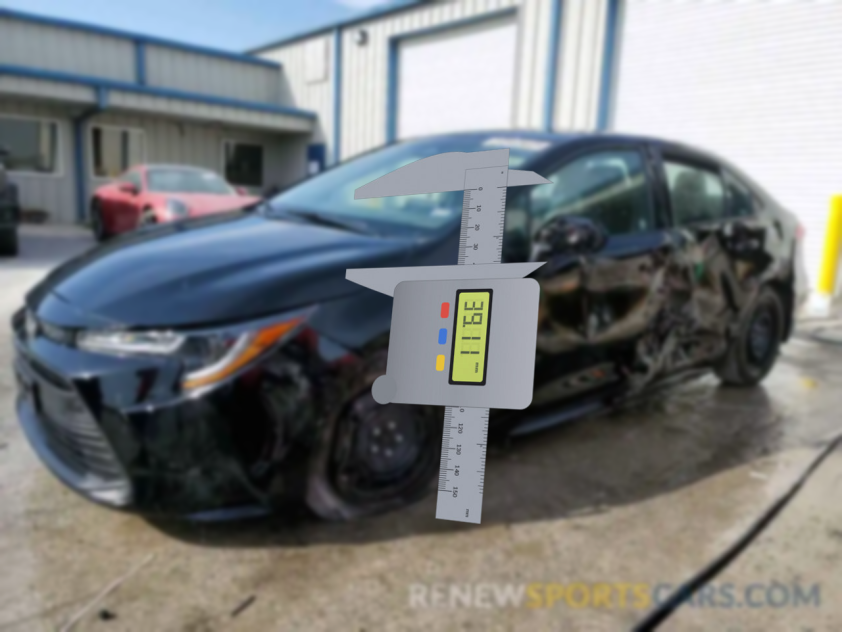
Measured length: 39.11 mm
